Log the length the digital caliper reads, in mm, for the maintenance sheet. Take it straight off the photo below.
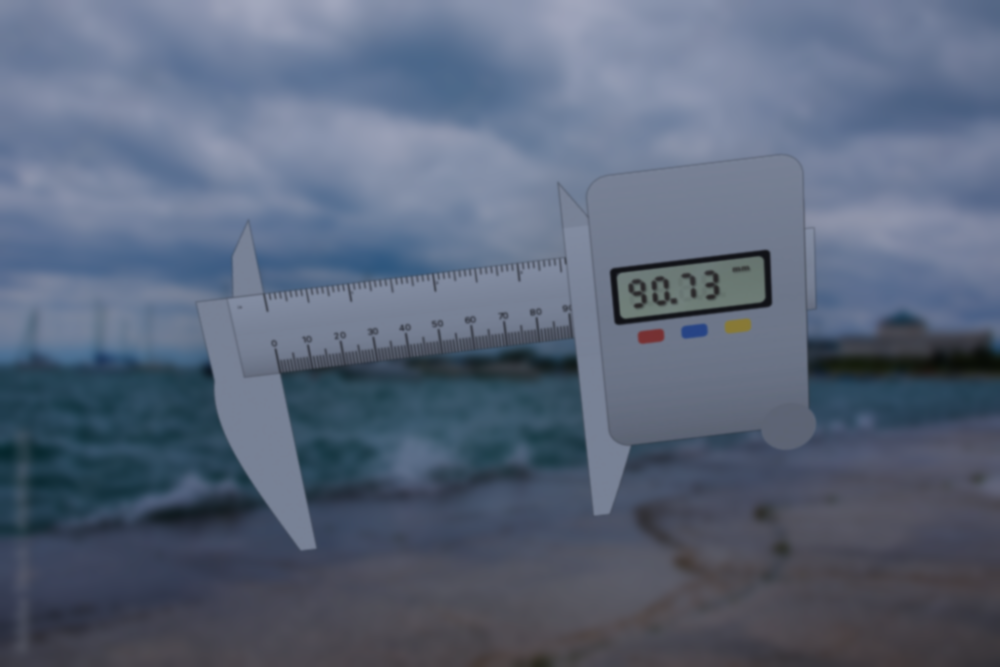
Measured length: 90.73 mm
